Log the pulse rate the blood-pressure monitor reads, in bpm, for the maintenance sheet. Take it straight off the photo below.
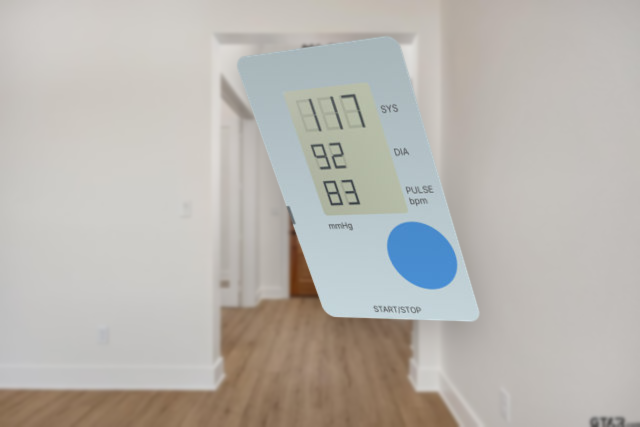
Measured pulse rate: 83 bpm
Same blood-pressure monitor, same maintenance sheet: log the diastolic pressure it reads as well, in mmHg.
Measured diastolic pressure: 92 mmHg
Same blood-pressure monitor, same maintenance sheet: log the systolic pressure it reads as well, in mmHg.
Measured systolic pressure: 117 mmHg
